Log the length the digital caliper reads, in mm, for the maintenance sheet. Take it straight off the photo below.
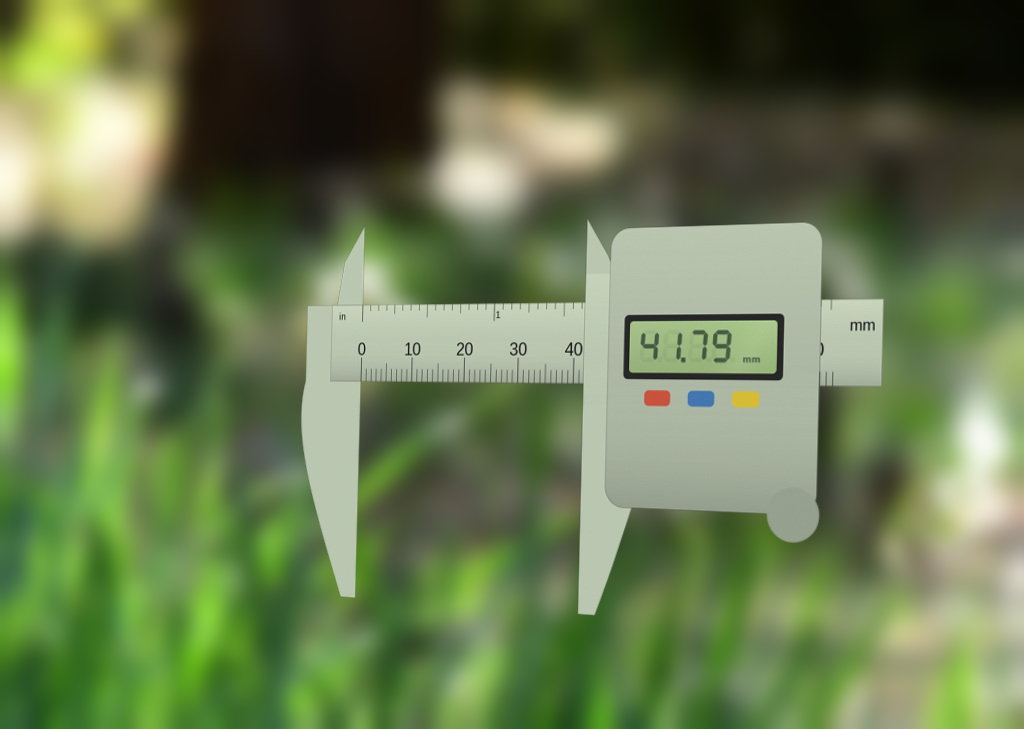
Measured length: 41.79 mm
